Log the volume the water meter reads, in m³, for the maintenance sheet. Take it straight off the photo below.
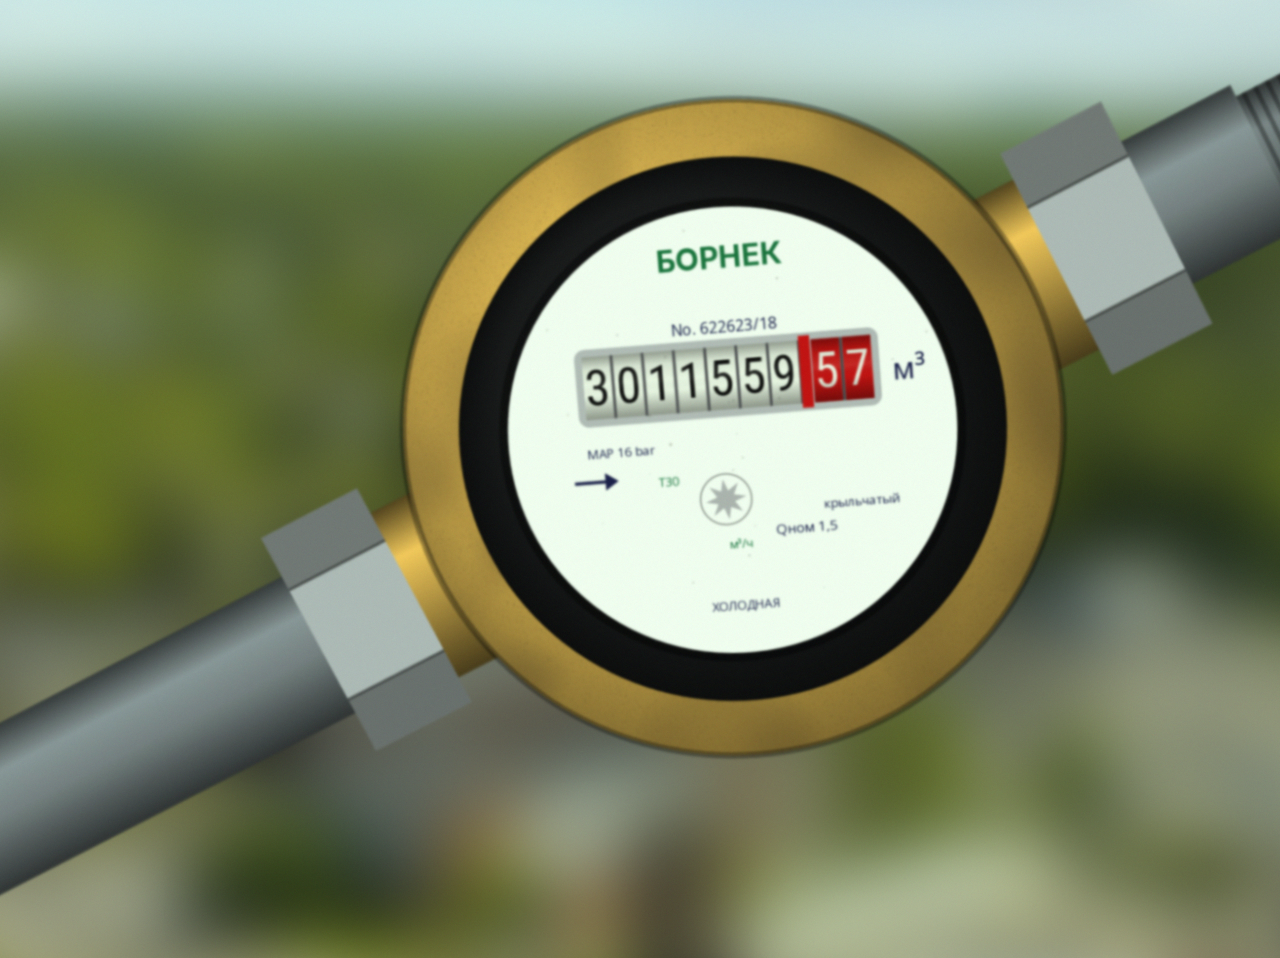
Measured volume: 3011559.57 m³
